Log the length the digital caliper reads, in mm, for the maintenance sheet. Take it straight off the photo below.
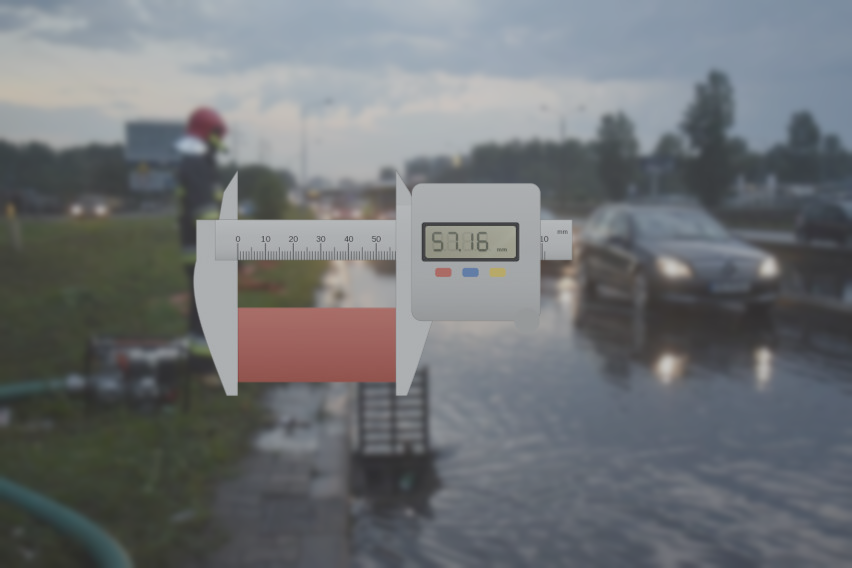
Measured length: 57.16 mm
